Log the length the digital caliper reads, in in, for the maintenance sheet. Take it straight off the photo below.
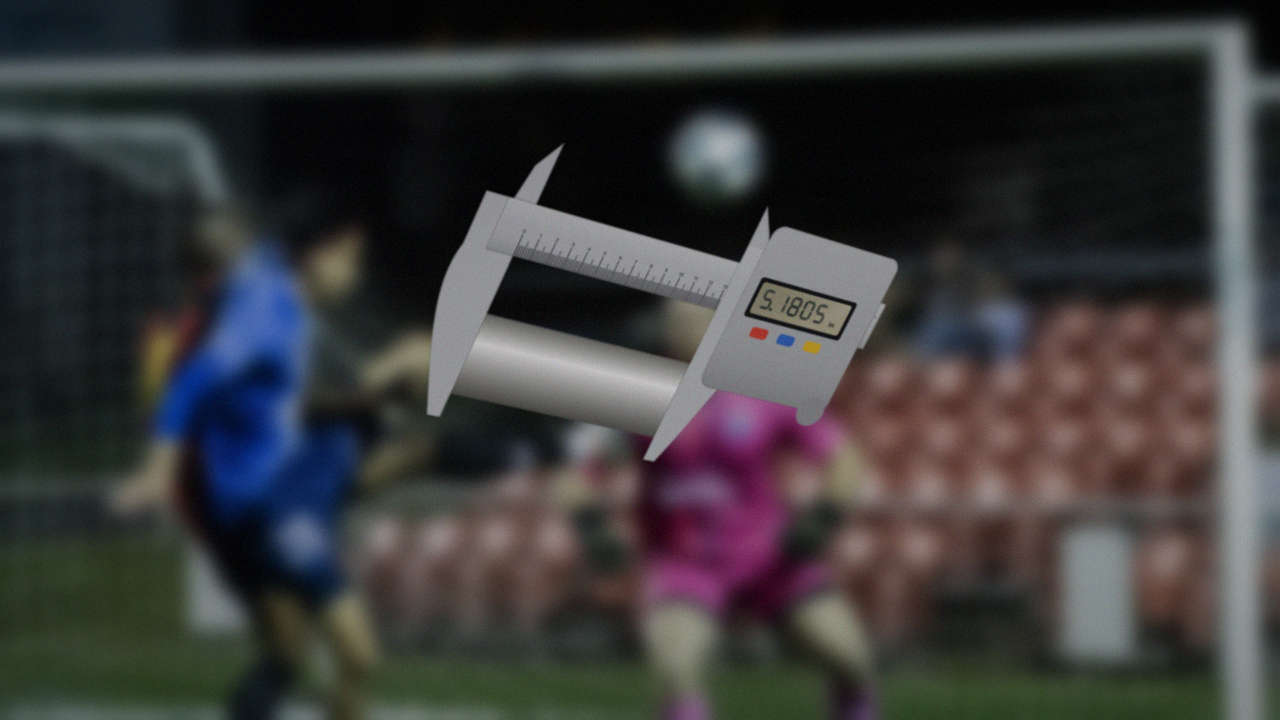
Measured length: 5.1805 in
